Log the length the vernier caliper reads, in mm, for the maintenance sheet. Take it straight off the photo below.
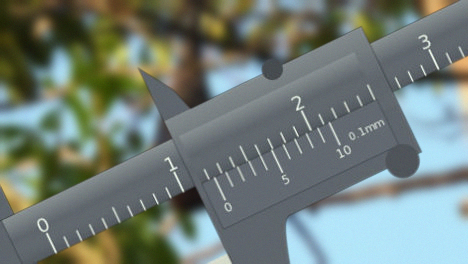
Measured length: 12.4 mm
